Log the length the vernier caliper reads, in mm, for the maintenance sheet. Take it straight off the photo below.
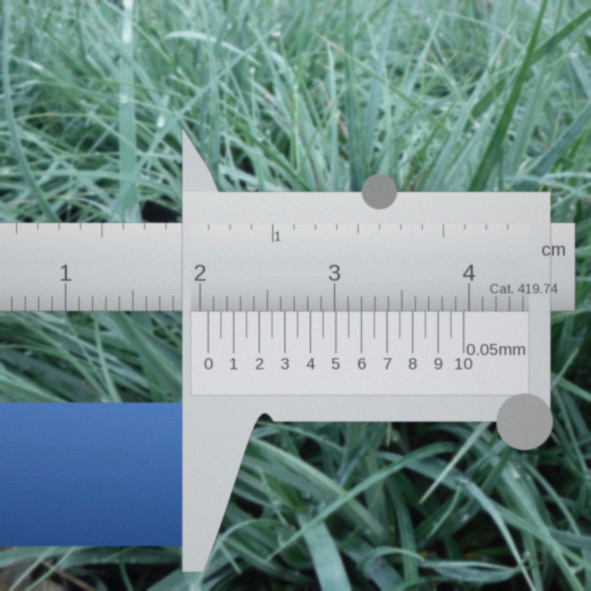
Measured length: 20.6 mm
